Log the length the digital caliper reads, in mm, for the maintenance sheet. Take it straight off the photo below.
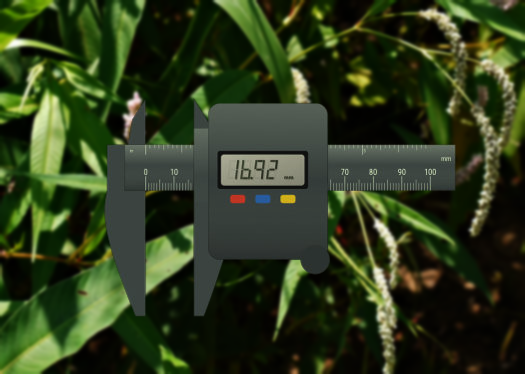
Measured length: 16.92 mm
